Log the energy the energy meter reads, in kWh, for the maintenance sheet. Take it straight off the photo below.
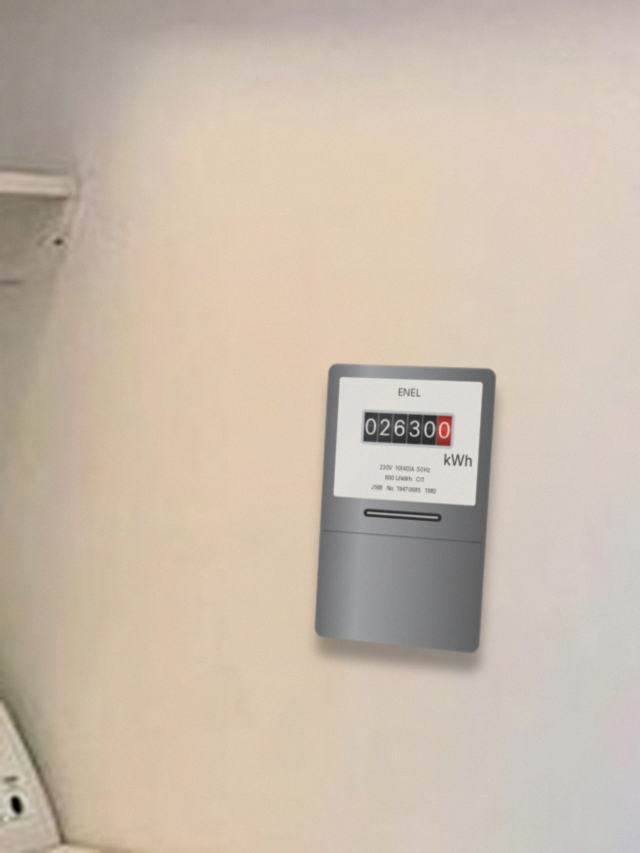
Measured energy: 2630.0 kWh
